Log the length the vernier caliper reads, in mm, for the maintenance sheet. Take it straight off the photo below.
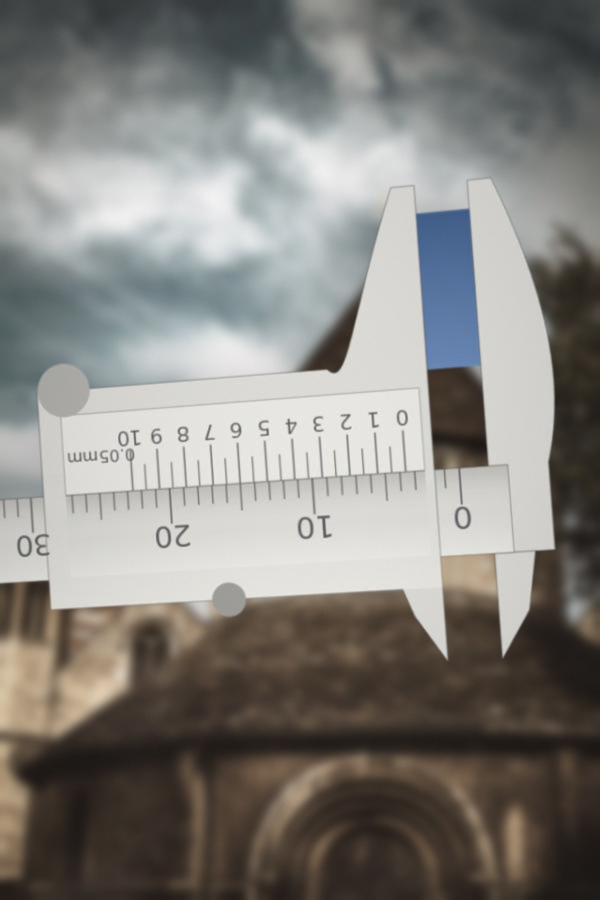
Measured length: 3.6 mm
